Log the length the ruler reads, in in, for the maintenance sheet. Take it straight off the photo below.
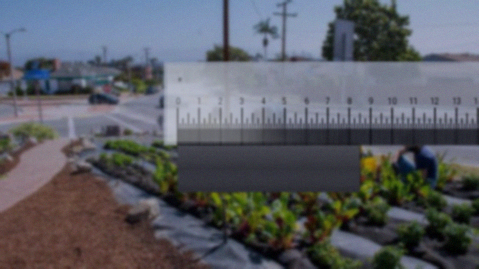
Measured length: 8.5 in
